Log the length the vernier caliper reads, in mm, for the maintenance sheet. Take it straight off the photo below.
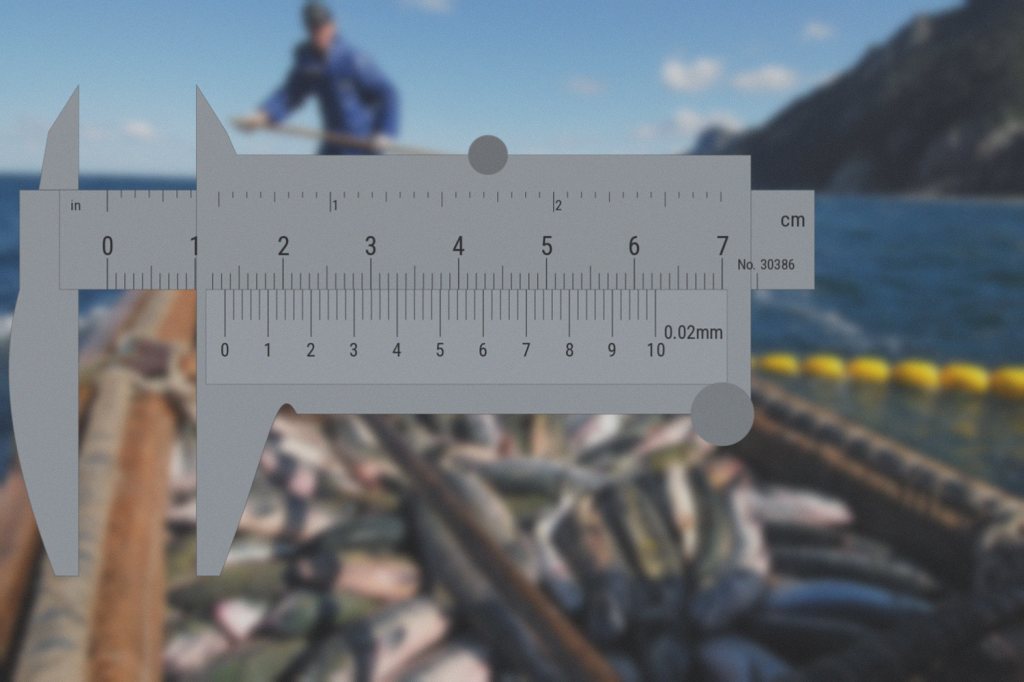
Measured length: 13.4 mm
